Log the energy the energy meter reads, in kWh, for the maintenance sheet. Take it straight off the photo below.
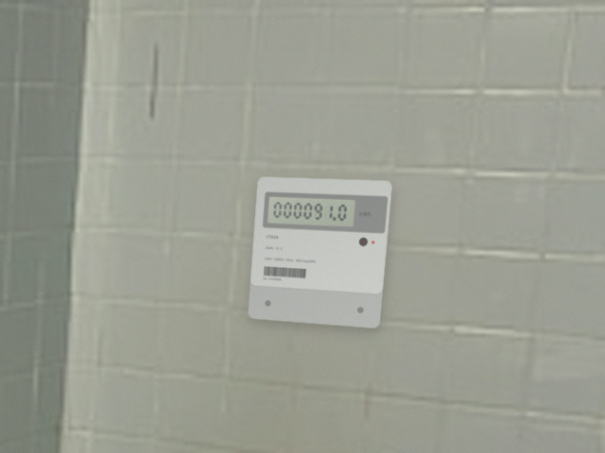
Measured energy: 91.0 kWh
